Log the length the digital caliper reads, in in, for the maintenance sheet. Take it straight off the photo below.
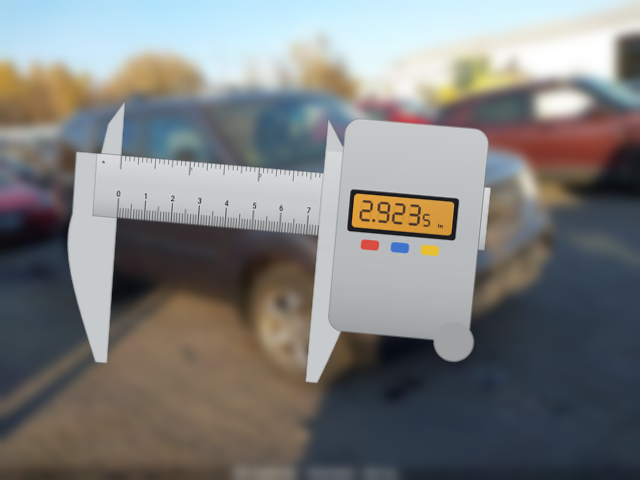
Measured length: 2.9235 in
